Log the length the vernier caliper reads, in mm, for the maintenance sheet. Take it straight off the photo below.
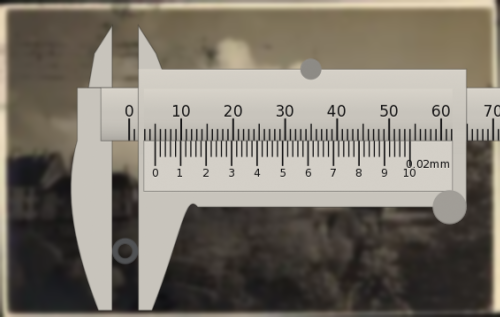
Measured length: 5.0 mm
